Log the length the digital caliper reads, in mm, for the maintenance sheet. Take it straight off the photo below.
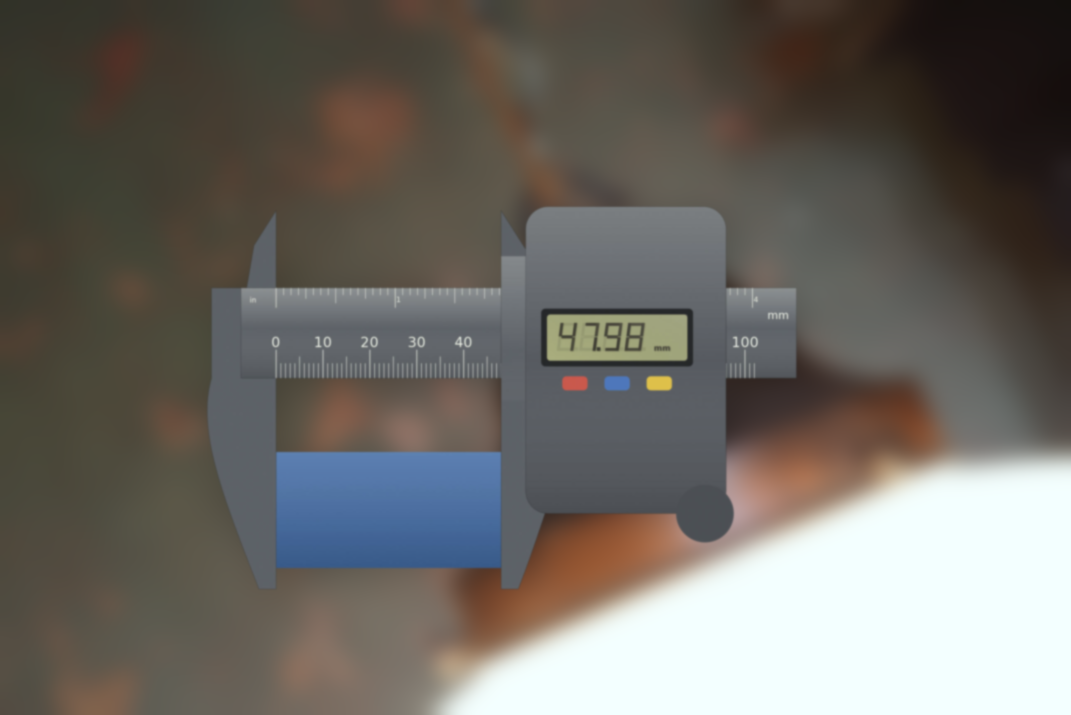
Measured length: 47.98 mm
